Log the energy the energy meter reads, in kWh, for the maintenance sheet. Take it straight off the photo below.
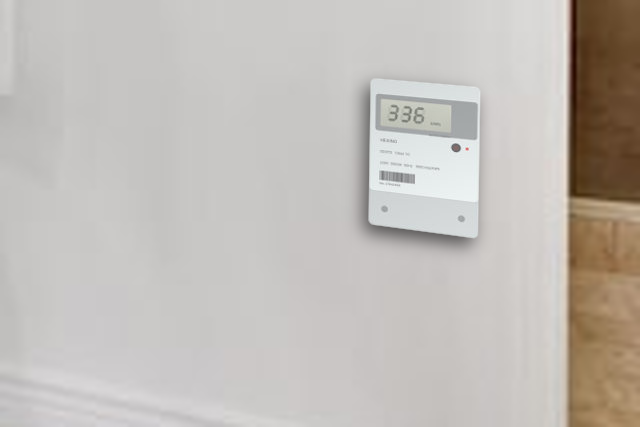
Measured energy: 336 kWh
